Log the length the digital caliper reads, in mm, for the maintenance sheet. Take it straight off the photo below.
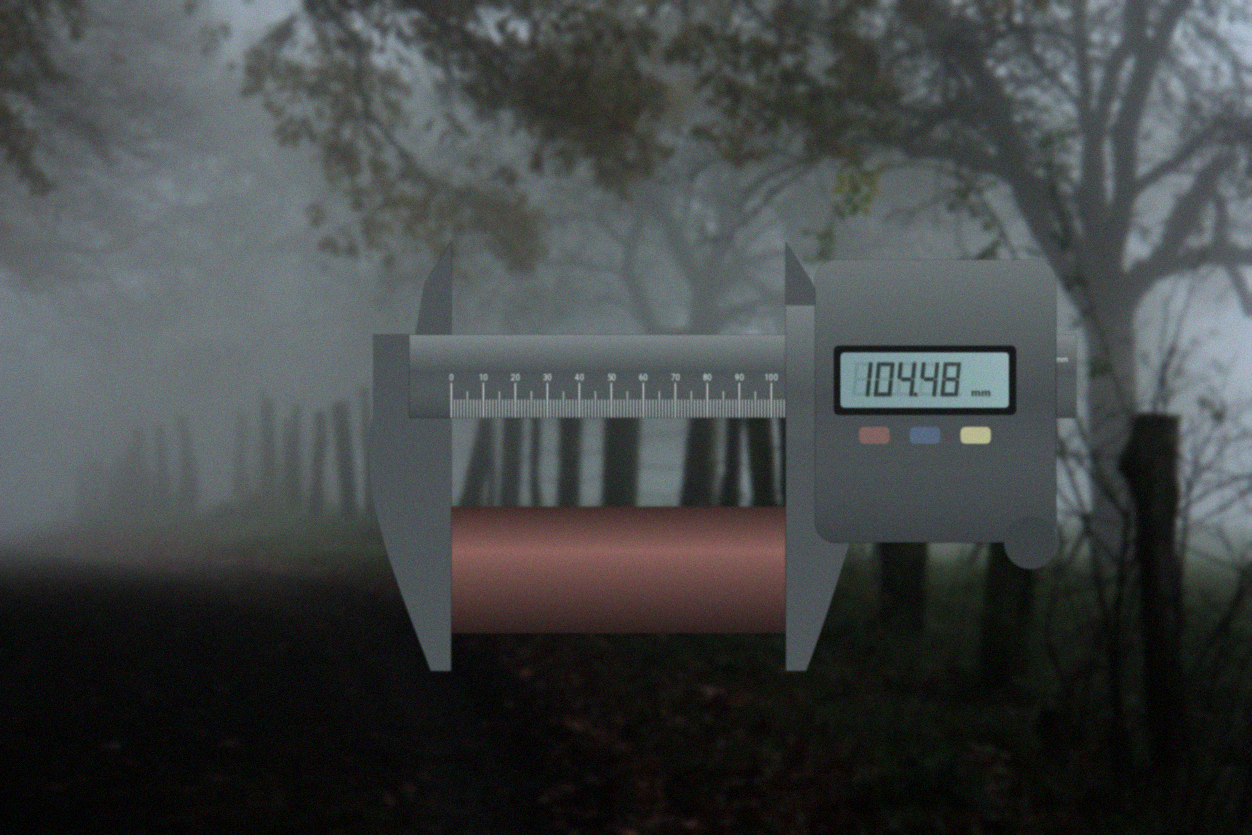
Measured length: 104.48 mm
